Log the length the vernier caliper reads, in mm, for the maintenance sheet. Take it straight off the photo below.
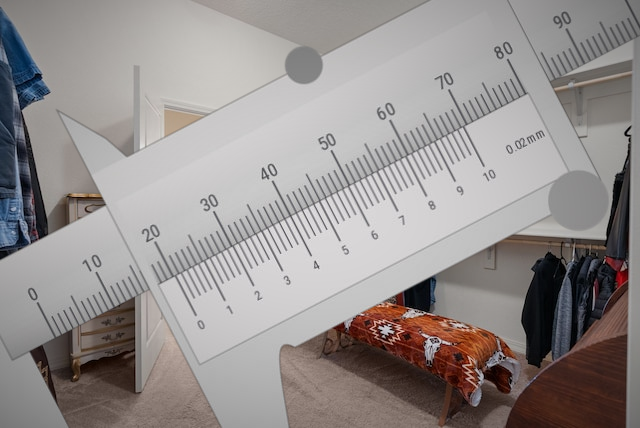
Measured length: 20.4 mm
